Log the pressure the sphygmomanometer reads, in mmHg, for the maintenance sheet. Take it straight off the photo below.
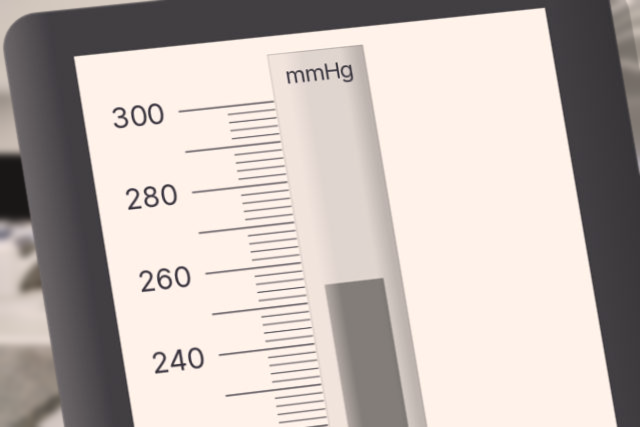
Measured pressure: 254 mmHg
